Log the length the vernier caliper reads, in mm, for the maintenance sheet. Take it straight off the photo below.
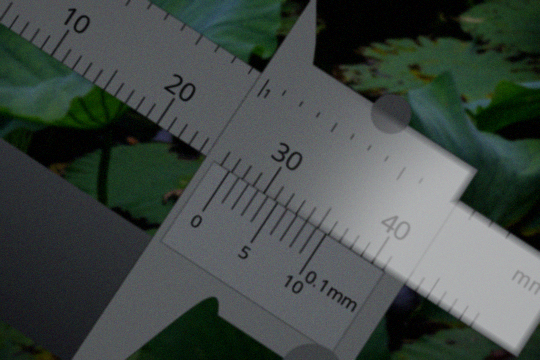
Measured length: 26.8 mm
